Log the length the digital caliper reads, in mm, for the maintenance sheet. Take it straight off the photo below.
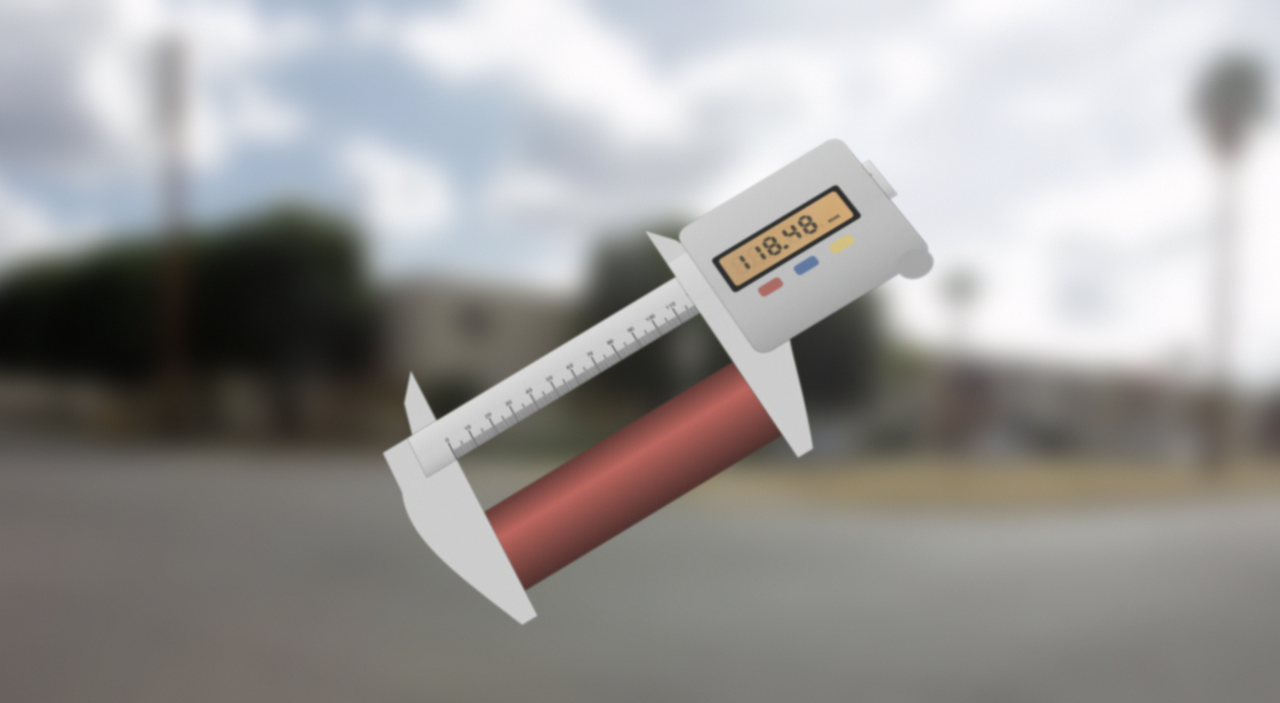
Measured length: 118.48 mm
